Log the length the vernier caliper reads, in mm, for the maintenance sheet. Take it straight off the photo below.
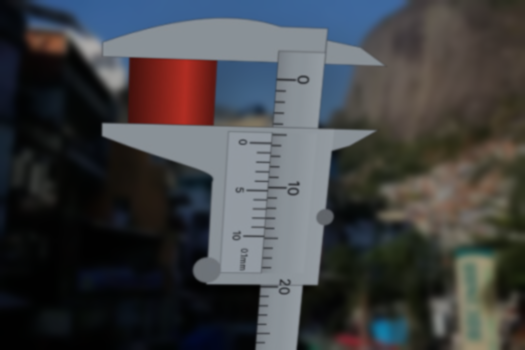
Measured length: 5.8 mm
